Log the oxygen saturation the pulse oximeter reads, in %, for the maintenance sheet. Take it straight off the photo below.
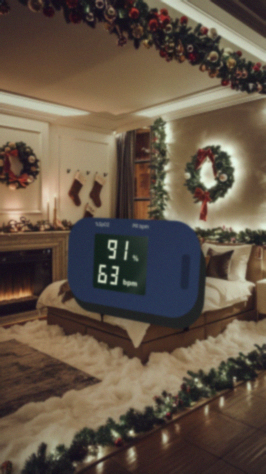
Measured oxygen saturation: 91 %
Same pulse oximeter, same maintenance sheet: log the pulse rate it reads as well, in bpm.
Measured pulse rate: 63 bpm
